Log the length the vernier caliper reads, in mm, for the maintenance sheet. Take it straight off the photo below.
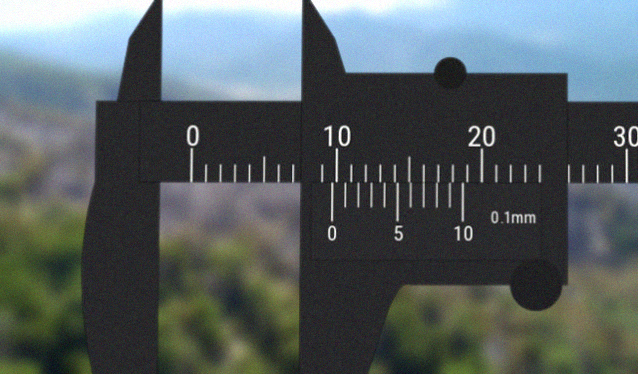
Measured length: 9.7 mm
